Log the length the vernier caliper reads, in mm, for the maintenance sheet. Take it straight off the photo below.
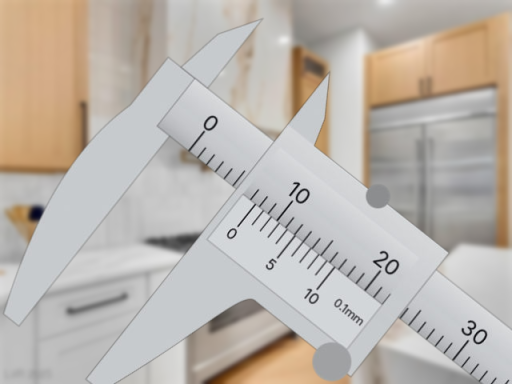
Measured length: 7.6 mm
